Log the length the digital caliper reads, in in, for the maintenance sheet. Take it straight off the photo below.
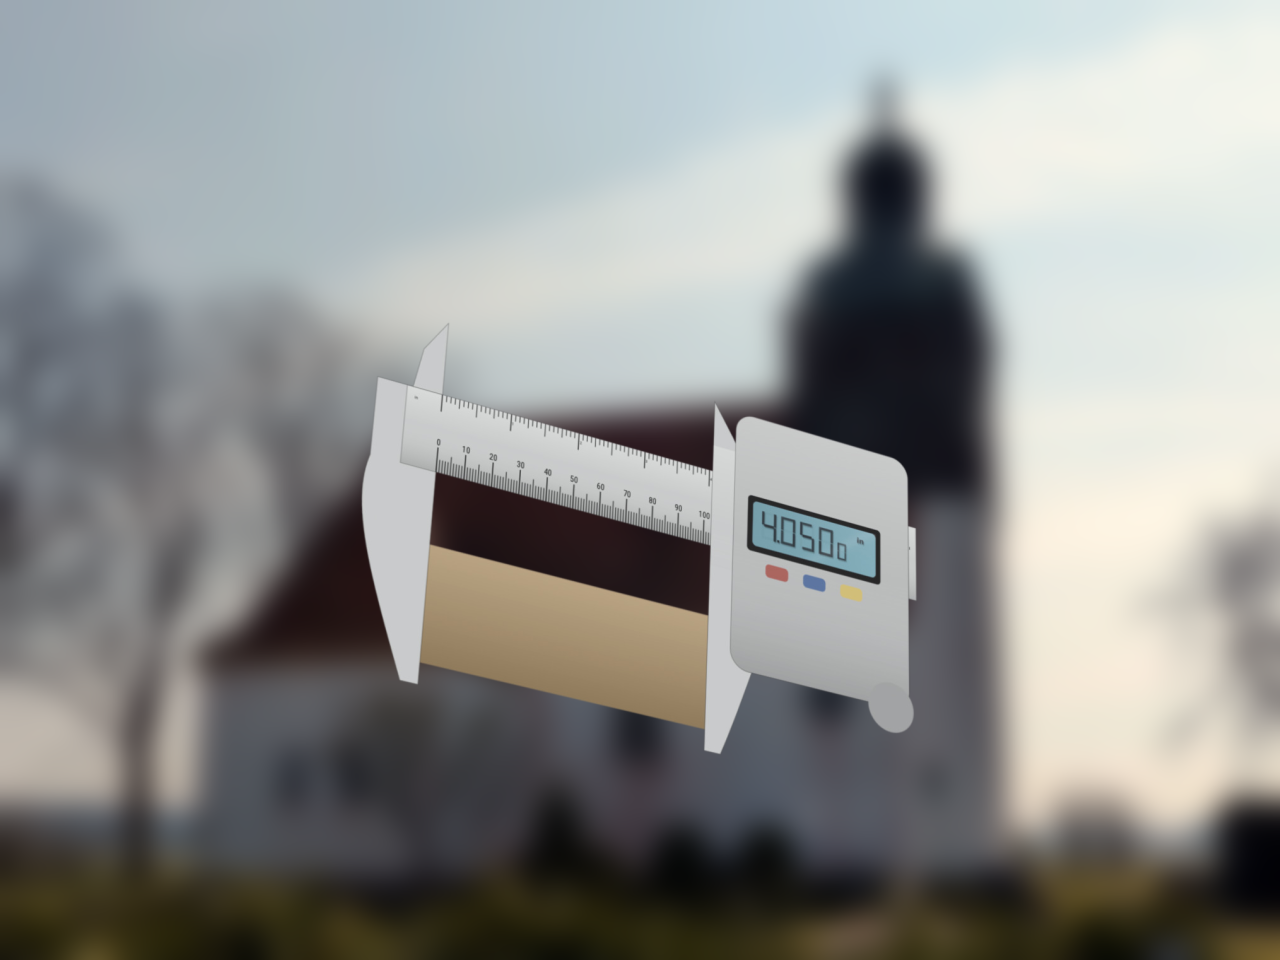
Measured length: 4.0500 in
